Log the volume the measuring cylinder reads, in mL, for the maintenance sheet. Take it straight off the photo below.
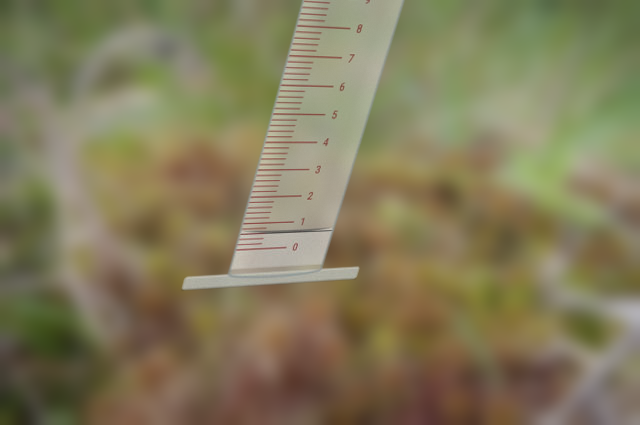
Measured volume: 0.6 mL
